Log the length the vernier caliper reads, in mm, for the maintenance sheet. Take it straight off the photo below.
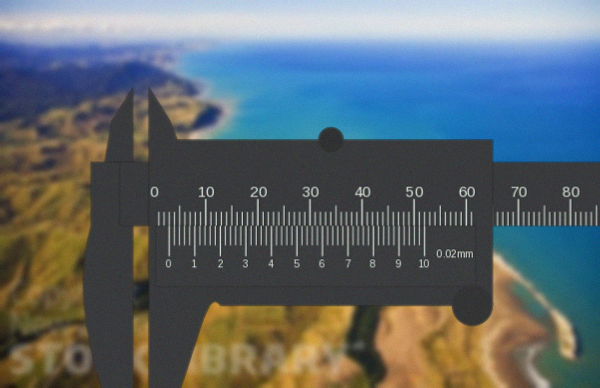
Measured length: 3.0 mm
